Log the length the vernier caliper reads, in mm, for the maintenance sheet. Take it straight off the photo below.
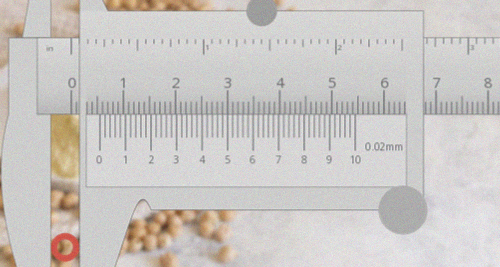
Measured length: 5.5 mm
